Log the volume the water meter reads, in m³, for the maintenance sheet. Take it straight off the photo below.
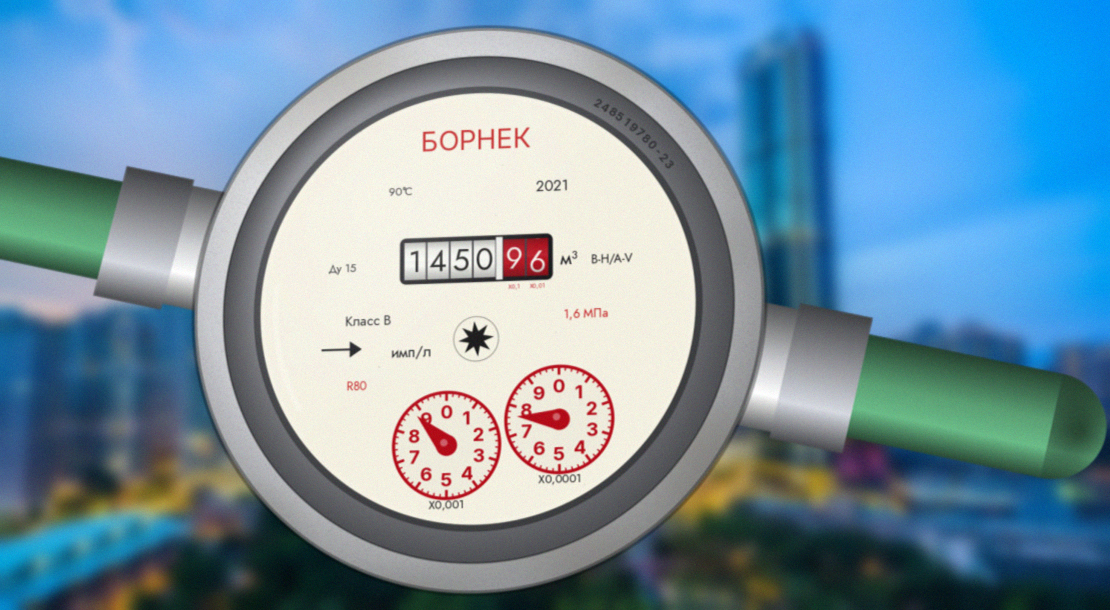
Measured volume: 1450.9587 m³
